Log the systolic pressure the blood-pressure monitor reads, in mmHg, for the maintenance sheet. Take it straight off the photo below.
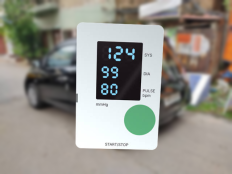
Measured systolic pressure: 124 mmHg
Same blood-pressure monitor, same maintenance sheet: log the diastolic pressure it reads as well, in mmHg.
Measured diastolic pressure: 99 mmHg
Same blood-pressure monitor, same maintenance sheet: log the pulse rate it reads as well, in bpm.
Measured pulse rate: 80 bpm
